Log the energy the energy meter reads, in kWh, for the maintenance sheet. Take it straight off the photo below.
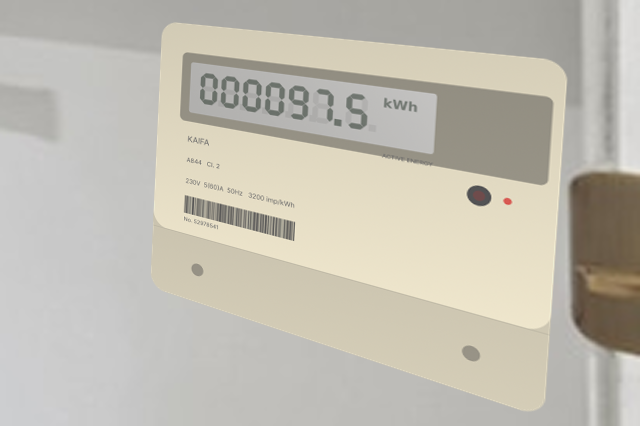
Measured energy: 97.5 kWh
